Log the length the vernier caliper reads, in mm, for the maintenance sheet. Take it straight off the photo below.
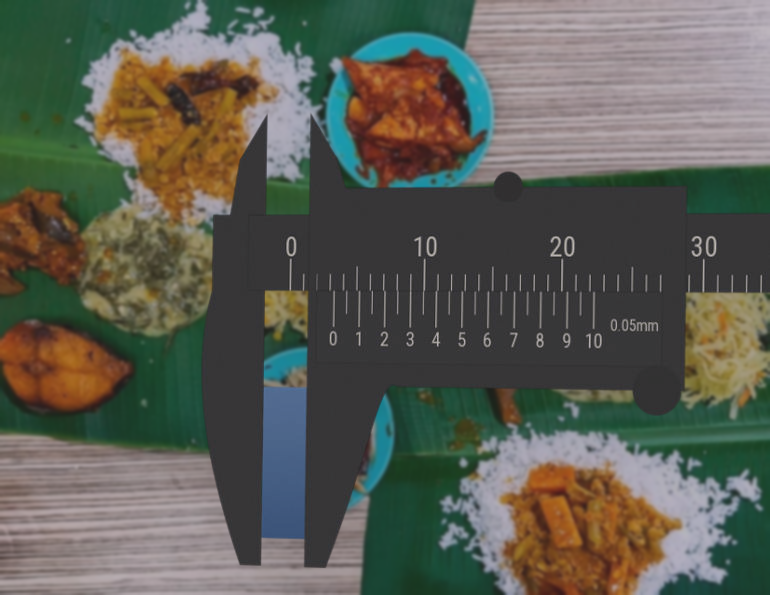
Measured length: 3.3 mm
